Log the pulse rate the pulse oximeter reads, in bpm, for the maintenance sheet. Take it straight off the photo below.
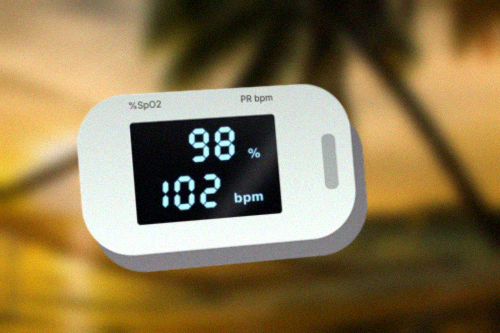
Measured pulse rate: 102 bpm
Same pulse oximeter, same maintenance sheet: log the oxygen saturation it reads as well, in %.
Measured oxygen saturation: 98 %
